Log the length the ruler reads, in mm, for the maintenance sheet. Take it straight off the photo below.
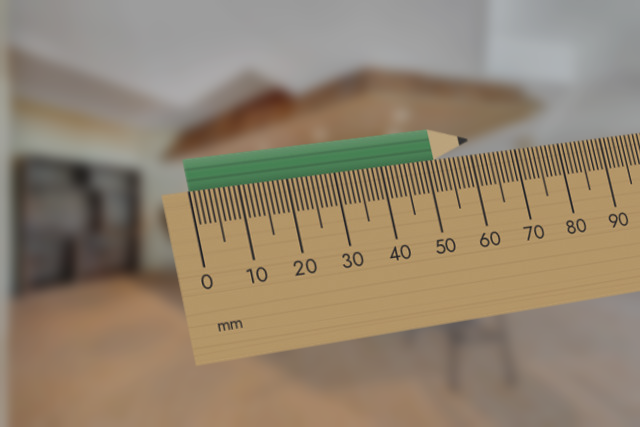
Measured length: 60 mm
